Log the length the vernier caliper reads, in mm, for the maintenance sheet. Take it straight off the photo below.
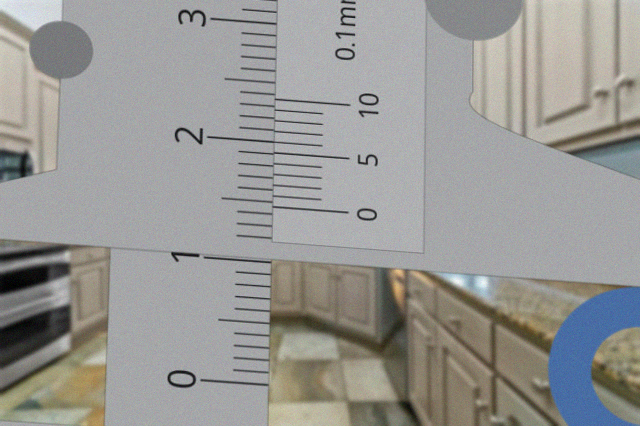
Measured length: 14.6 mm
